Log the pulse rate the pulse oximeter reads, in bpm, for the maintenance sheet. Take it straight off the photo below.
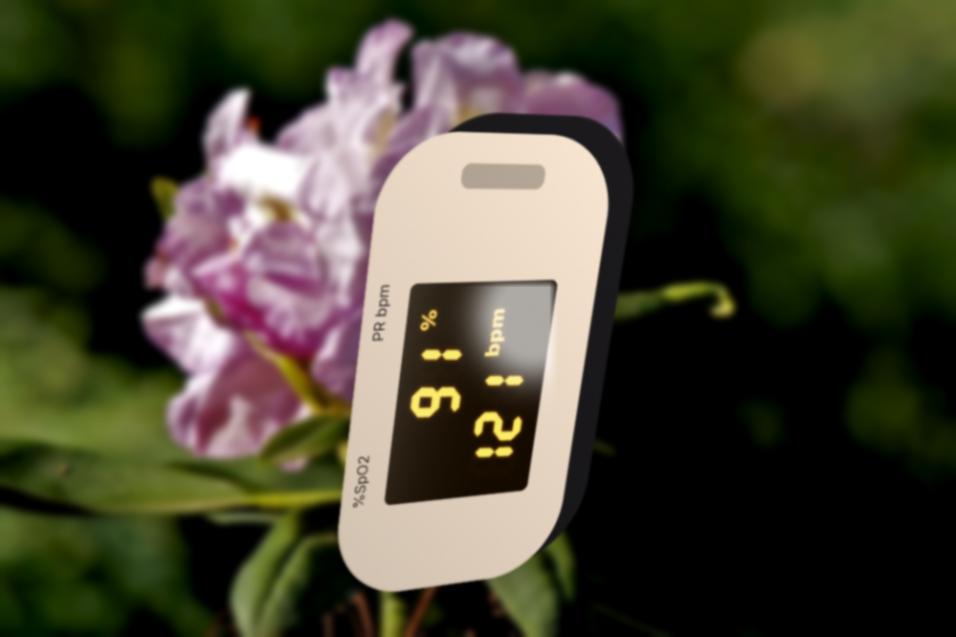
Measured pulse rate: 121 bpm
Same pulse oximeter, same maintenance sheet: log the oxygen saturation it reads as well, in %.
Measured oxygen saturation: 91 %
